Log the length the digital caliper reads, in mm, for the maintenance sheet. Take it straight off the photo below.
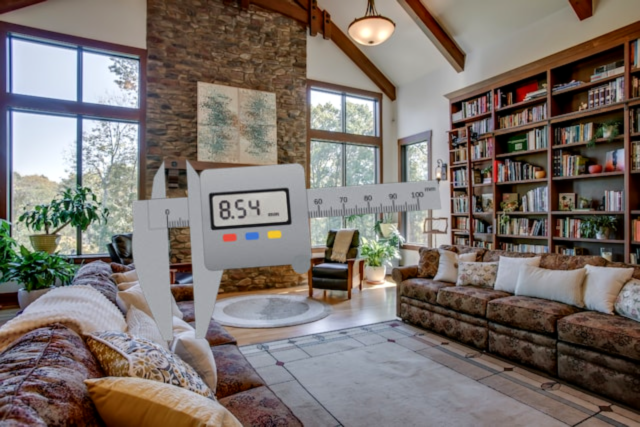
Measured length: 8.54 mm
